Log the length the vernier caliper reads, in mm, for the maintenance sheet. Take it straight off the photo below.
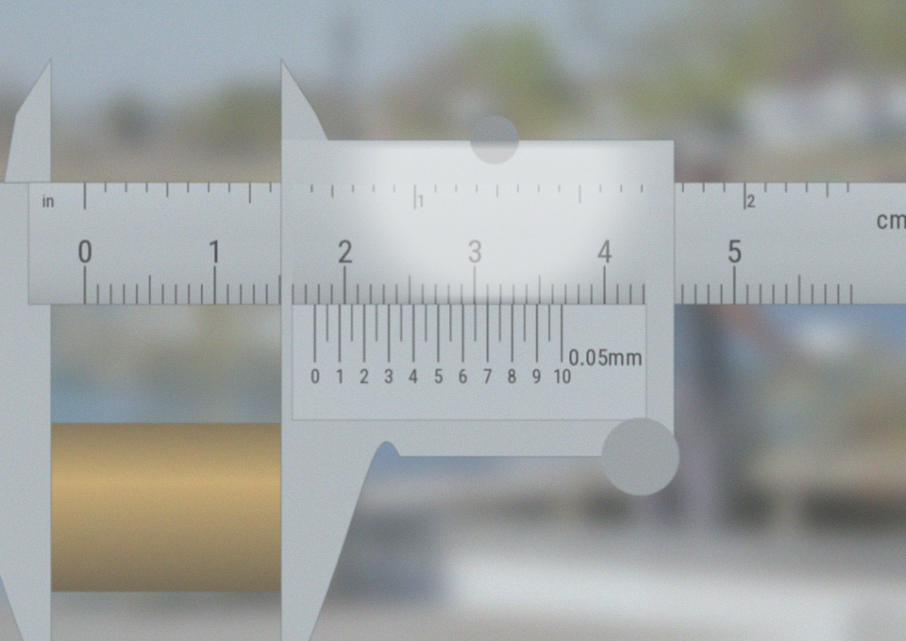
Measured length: 17.7 mm
